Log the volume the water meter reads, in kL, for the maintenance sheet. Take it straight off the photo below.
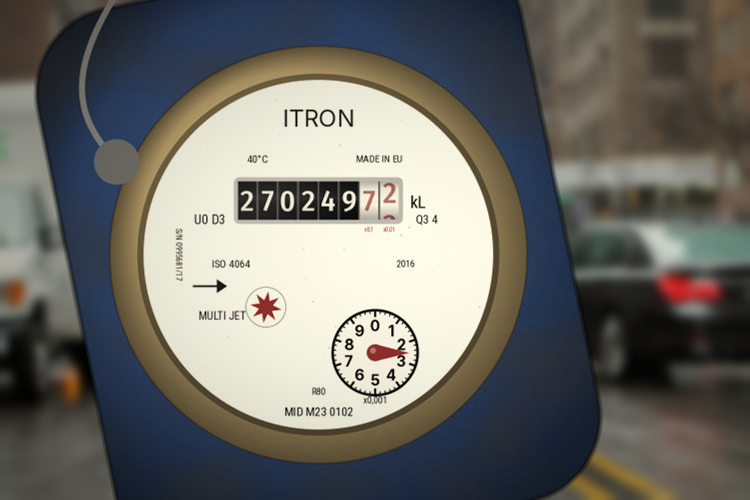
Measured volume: 270249.722 kL
